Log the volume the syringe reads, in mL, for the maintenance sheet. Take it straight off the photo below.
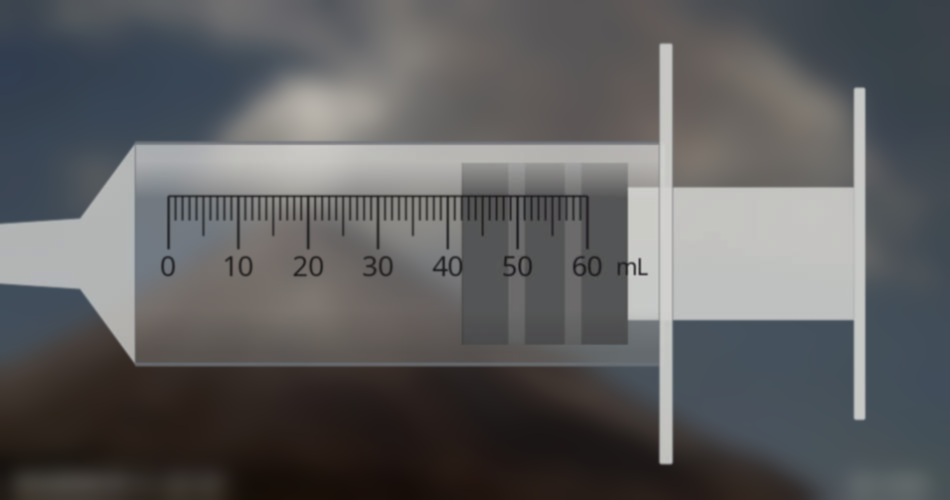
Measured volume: 42 mL
